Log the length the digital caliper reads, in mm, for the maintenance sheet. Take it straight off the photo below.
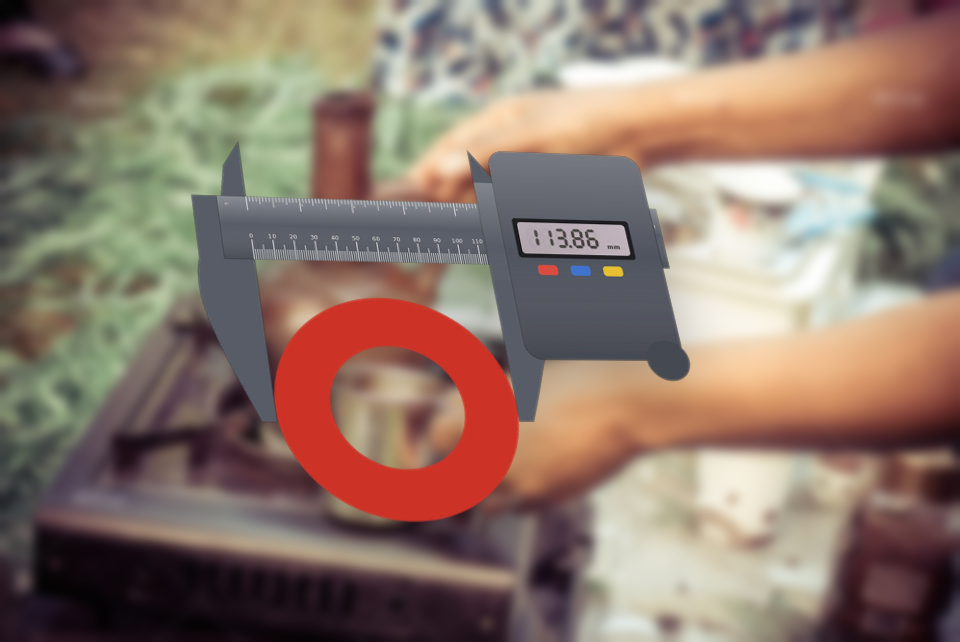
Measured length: 113.86 mm
